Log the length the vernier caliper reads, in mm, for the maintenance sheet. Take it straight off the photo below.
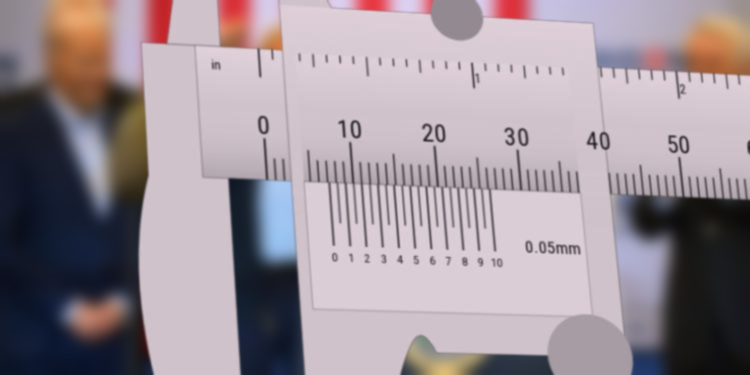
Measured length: 7.2 mm
